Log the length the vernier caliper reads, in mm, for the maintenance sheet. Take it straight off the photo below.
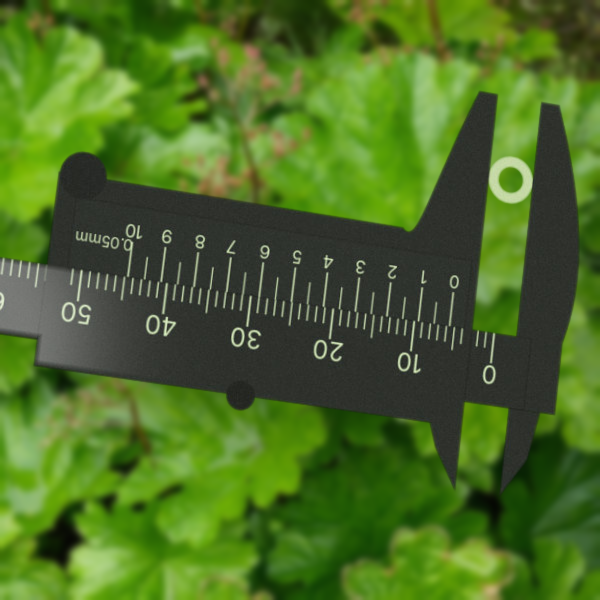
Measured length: 5.6 mm
